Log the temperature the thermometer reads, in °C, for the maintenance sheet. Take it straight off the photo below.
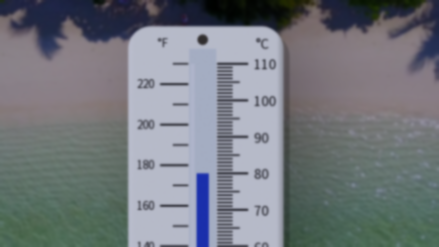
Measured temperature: 80 °C
